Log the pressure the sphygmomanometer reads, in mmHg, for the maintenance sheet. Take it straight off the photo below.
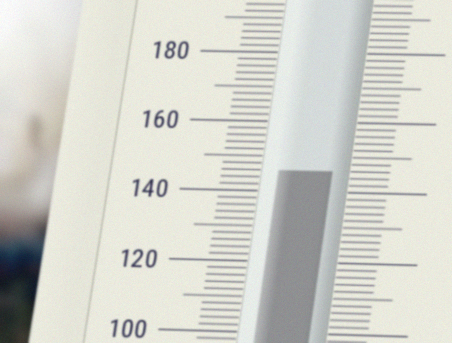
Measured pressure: 146 mmHg
